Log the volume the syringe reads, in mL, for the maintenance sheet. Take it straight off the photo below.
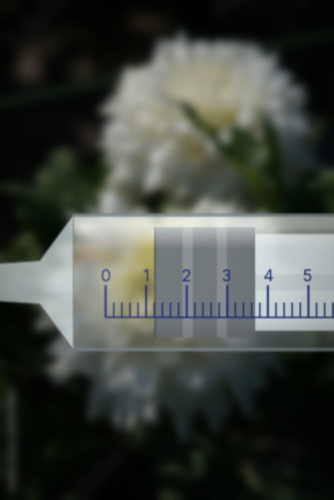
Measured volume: 1.2 mL
